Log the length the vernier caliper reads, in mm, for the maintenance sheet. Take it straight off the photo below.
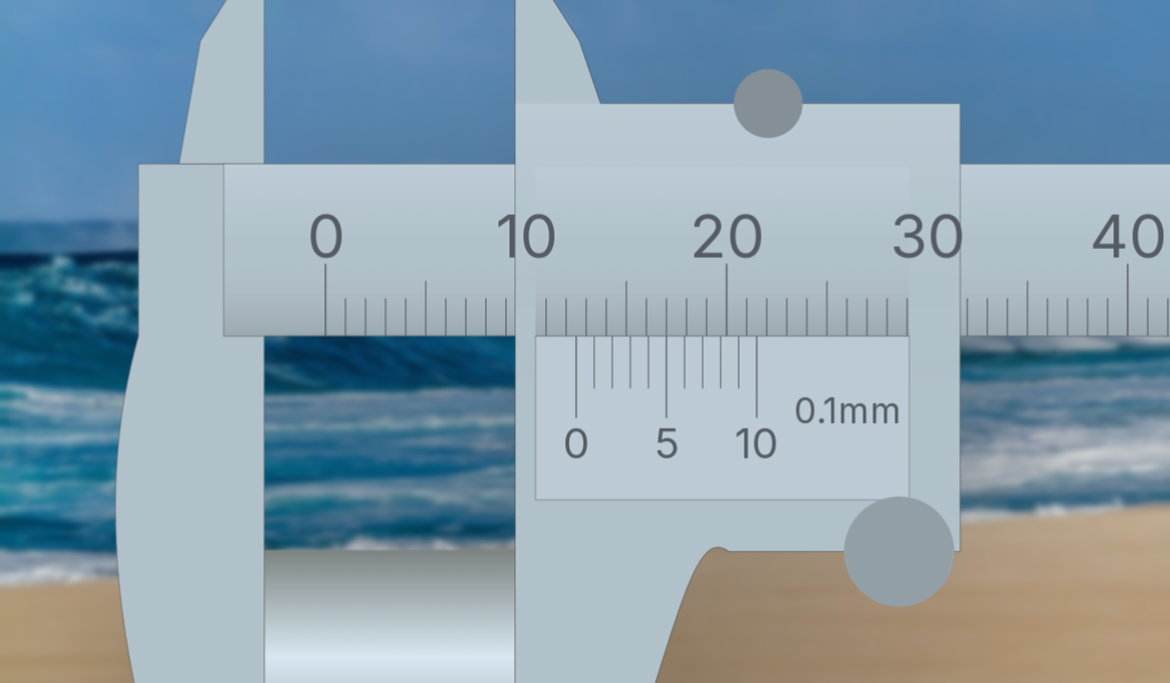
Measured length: 12.5 mm
